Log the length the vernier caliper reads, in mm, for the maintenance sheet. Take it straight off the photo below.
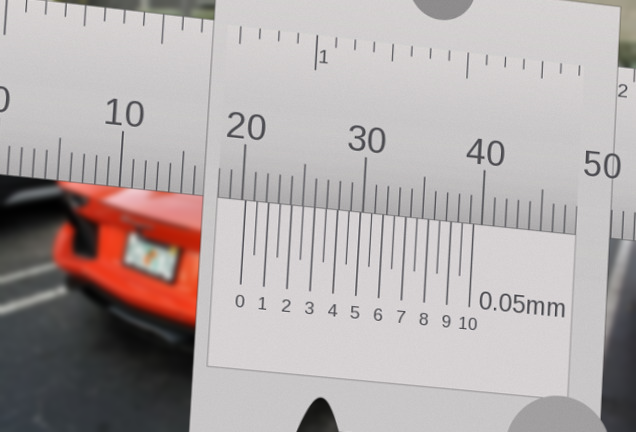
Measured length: 20.3 mm
